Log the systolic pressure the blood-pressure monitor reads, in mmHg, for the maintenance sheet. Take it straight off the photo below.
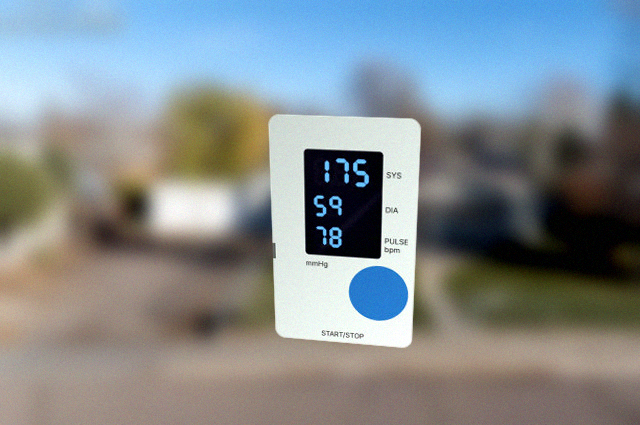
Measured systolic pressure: 175 mmHg
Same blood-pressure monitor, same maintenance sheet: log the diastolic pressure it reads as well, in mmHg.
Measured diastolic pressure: 59 mmHg
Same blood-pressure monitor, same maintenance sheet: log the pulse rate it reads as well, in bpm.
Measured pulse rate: 78 bpm
